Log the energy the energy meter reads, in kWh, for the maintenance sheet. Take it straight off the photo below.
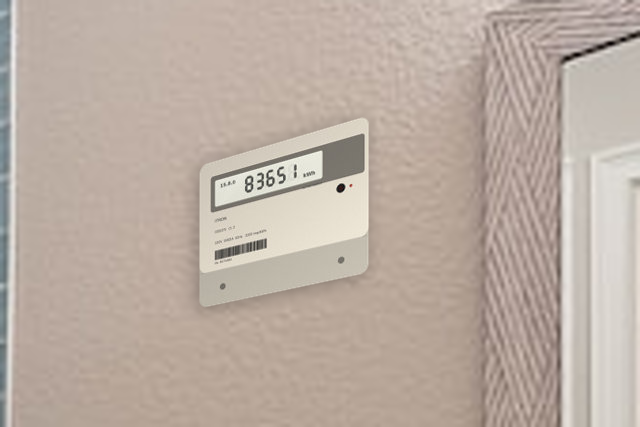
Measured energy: 83651 kWh
